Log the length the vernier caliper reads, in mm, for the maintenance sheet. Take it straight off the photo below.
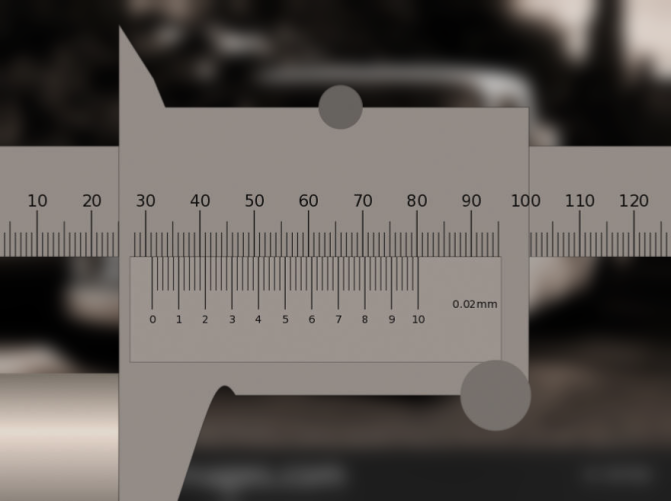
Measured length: 31.2 mm
